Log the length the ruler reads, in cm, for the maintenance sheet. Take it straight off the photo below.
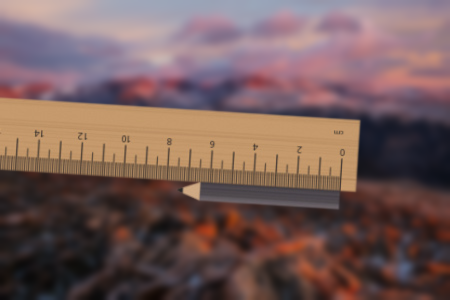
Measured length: 7.5 cm
